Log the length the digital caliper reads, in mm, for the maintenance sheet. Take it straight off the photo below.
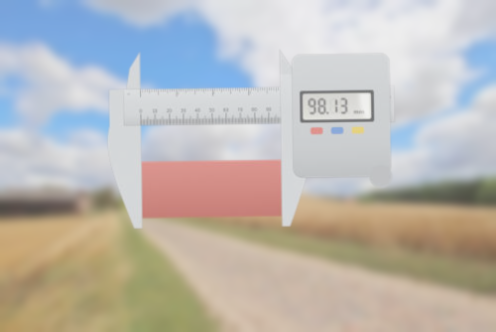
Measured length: 98.13 mm
